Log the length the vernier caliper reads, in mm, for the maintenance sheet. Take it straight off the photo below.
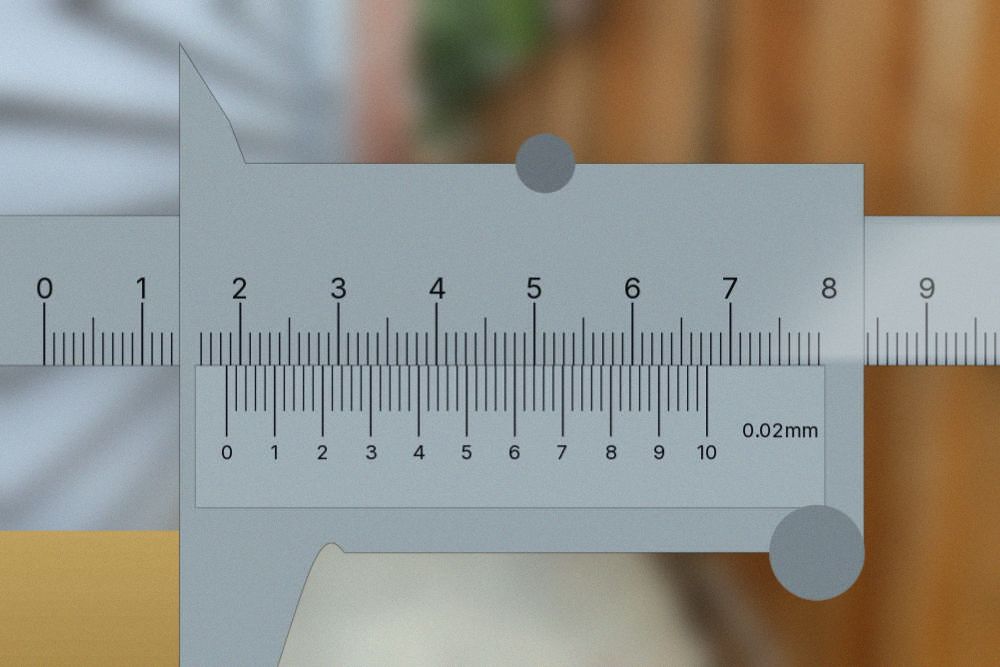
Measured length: 18.6 mm
